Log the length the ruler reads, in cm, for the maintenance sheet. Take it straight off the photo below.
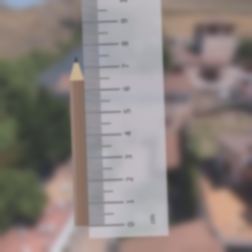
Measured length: 7.5 cm
